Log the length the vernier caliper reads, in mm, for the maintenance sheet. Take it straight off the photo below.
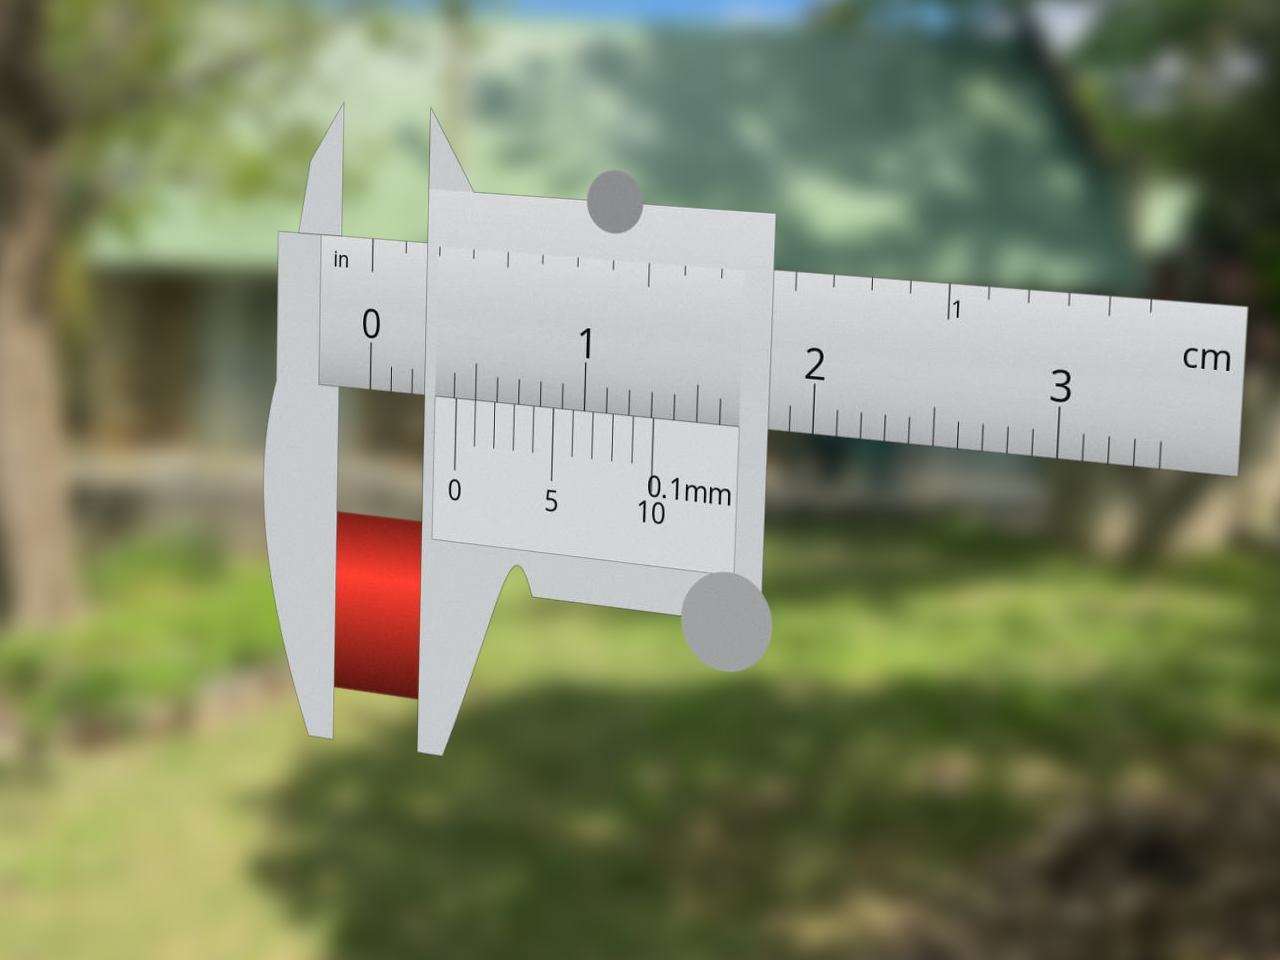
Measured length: 4.1 mm
